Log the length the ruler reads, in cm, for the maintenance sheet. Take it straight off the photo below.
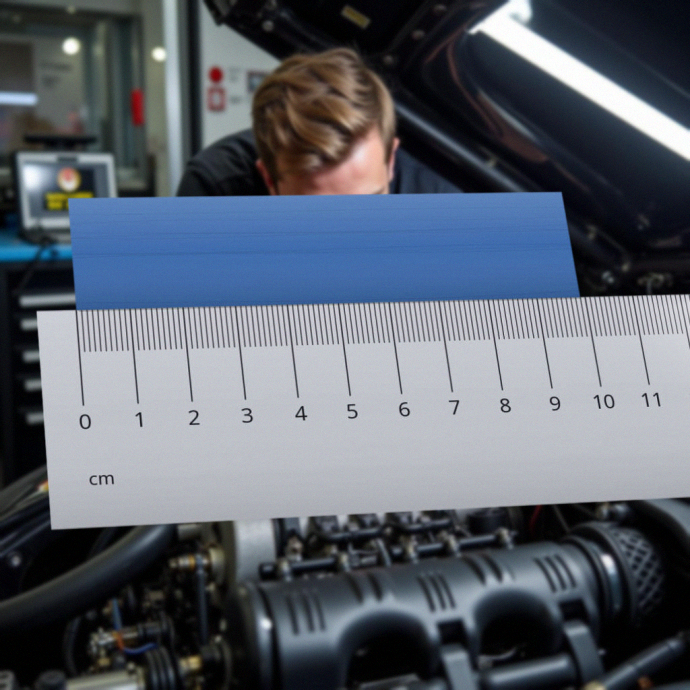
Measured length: 9.9 cm
